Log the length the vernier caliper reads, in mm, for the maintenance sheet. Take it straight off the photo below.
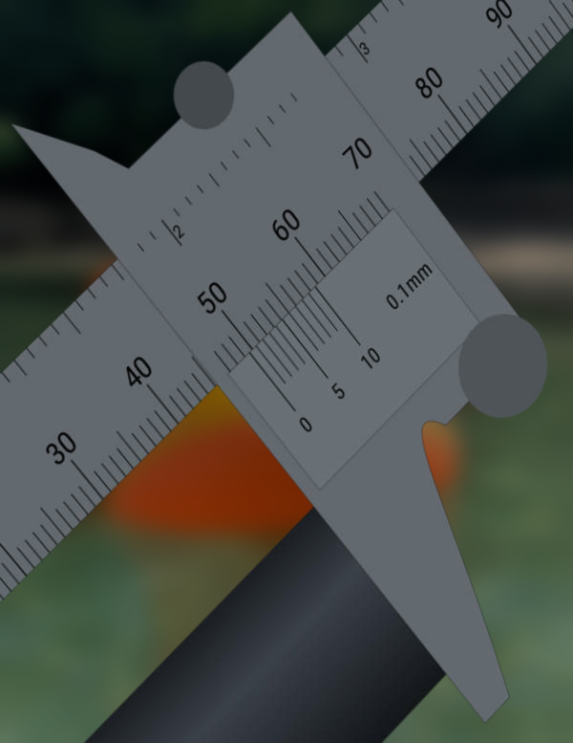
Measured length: 49.6 mm
